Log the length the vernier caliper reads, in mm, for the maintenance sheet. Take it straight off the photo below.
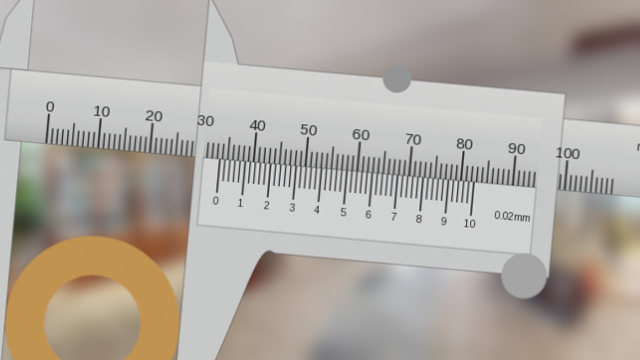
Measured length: 33.5 mm
